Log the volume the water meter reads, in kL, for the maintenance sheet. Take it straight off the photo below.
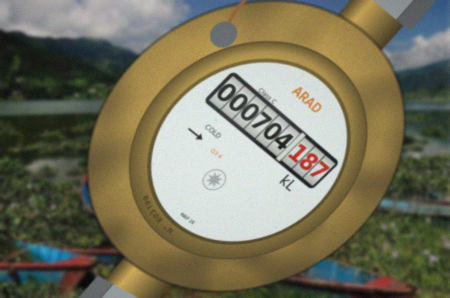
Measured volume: 704.187 kL
